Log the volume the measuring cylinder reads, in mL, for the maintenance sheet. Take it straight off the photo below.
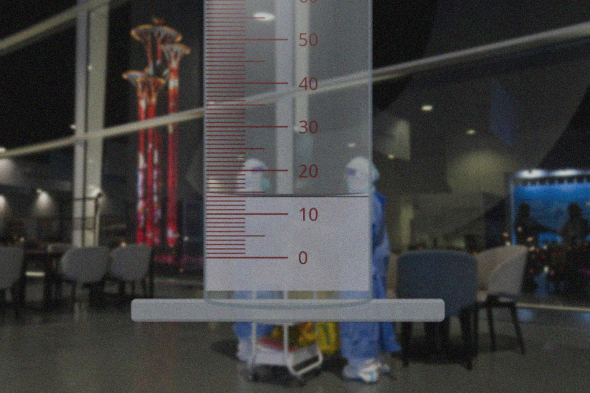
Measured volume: 14 mL
